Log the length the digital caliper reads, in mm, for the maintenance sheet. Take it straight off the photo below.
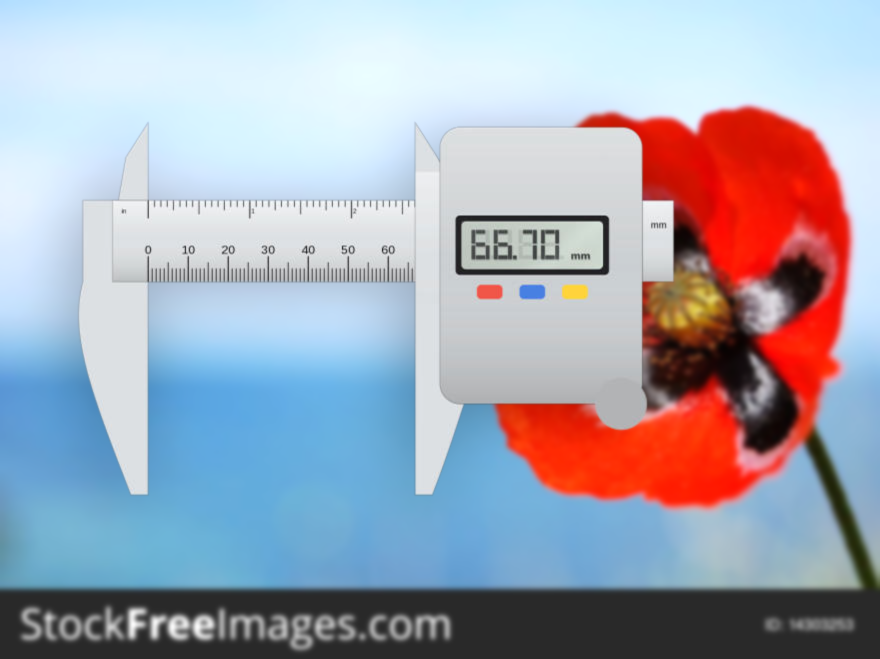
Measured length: 66.70 mm
